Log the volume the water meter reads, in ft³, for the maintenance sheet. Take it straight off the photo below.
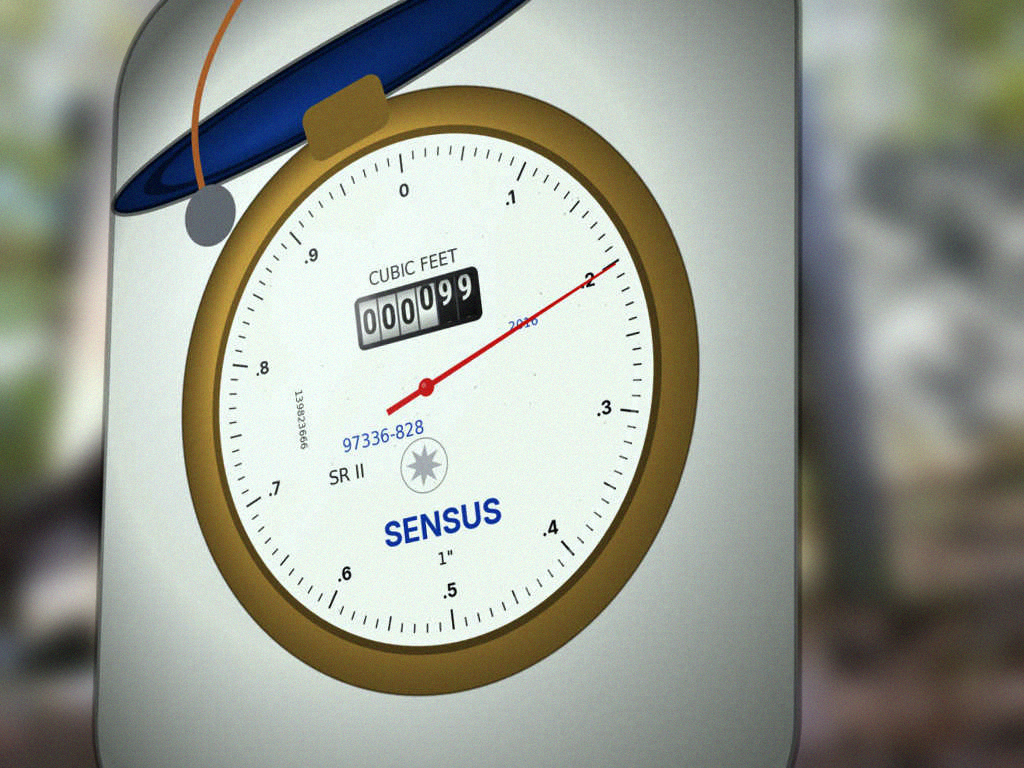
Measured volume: 99.20 ft³
